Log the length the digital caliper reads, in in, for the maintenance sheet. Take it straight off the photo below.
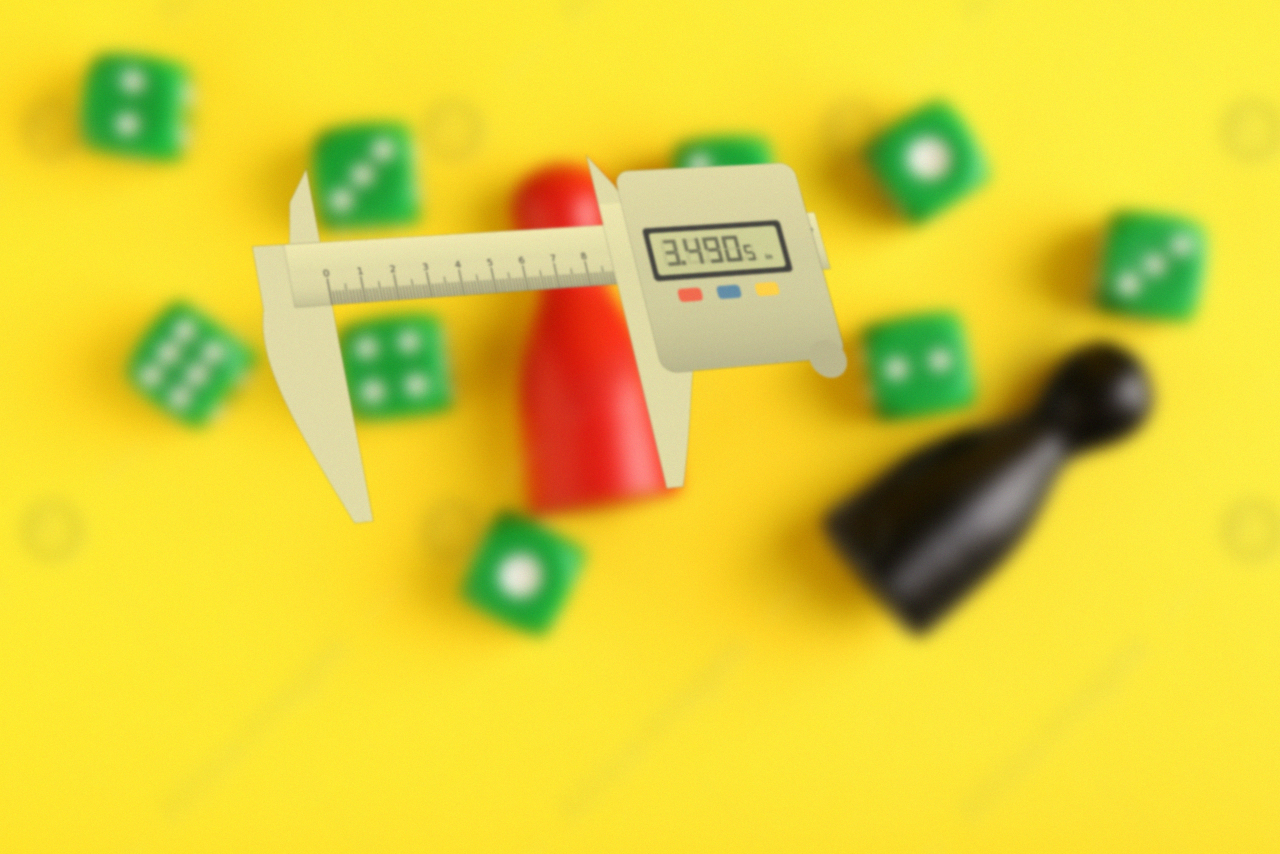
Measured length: 3.4905 in
